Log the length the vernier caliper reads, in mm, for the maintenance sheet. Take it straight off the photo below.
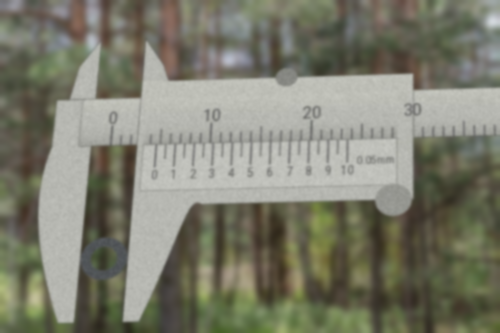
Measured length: 4.6 mm
